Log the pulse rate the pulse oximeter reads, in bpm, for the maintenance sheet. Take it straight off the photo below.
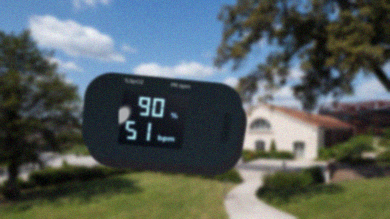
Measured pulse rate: 51 bpm
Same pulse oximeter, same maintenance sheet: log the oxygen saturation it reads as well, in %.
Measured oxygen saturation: 90 %
